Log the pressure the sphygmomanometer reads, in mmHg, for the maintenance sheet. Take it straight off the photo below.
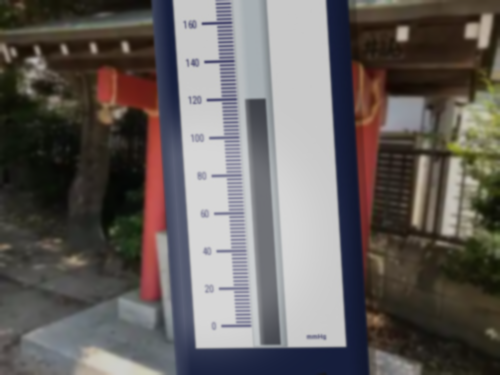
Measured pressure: 120 mmHg
